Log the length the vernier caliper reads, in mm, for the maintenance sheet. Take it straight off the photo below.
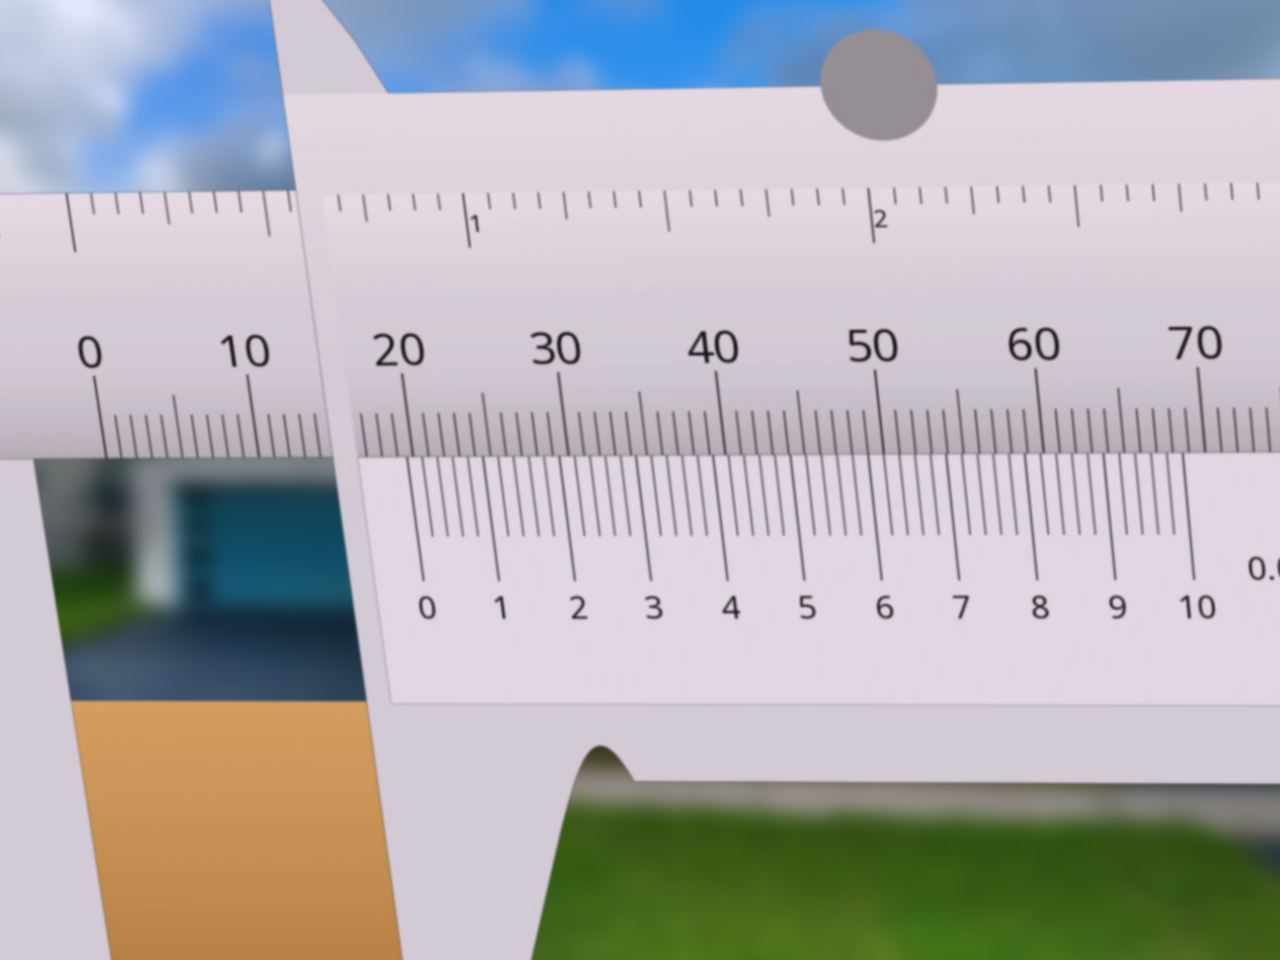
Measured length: 19.6 mm
